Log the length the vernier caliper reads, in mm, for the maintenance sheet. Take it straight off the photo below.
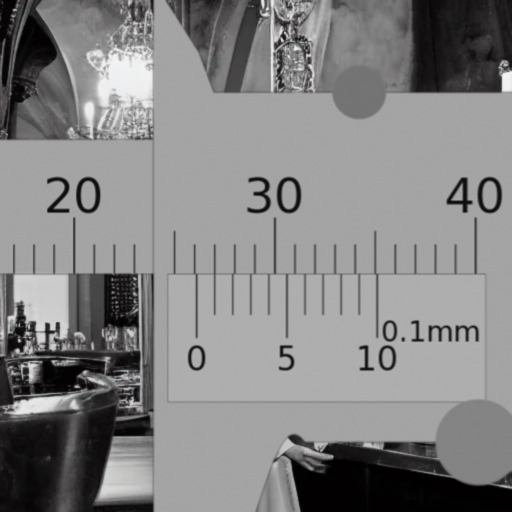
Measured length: 26.1 mm
